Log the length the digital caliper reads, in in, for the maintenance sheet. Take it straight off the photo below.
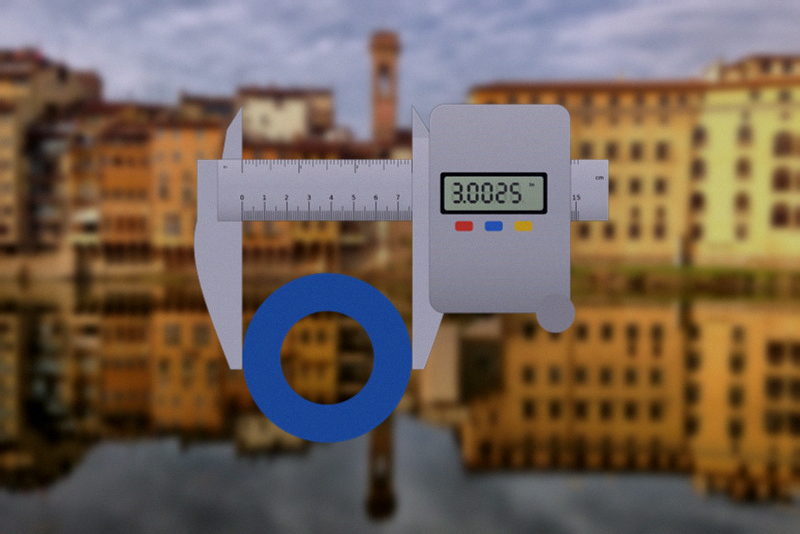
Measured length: 3.0025 in
